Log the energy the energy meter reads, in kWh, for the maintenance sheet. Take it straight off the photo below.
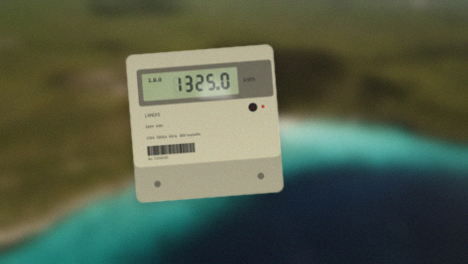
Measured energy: 1325.0 kWh
